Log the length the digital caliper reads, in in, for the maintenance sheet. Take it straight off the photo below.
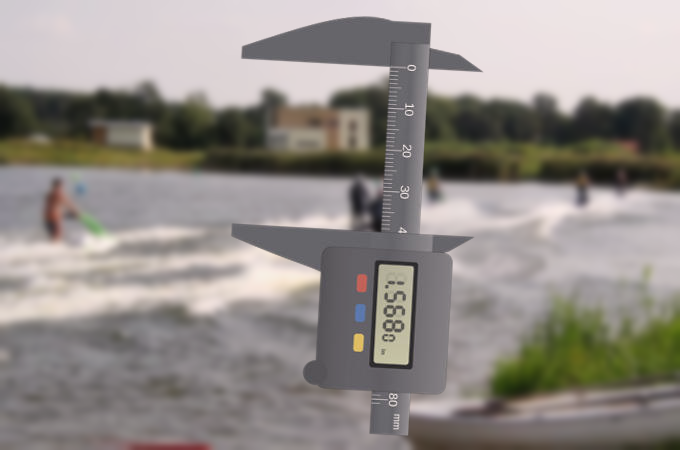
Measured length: 1.5680 in
